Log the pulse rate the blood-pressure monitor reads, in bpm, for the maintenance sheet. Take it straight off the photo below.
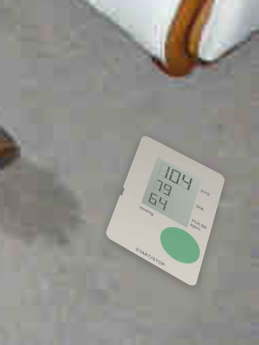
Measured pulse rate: 64 bpm
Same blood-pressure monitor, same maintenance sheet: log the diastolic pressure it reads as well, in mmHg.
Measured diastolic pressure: 79 mmHg
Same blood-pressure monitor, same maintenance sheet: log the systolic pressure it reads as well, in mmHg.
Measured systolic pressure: 104 mmHg
